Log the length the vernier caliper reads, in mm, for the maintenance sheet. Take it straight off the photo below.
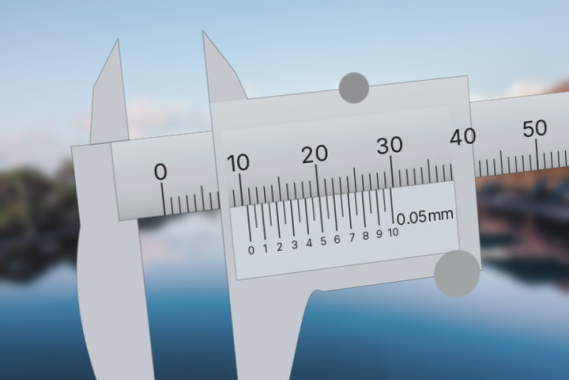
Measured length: 10.6 mm
